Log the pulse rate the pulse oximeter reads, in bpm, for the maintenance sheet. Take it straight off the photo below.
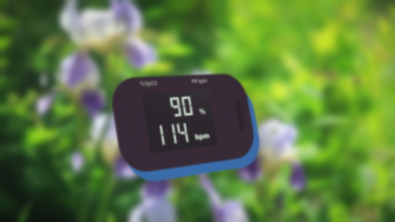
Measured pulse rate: 114 bpm
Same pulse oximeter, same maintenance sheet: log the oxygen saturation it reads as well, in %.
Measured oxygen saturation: 90 %
